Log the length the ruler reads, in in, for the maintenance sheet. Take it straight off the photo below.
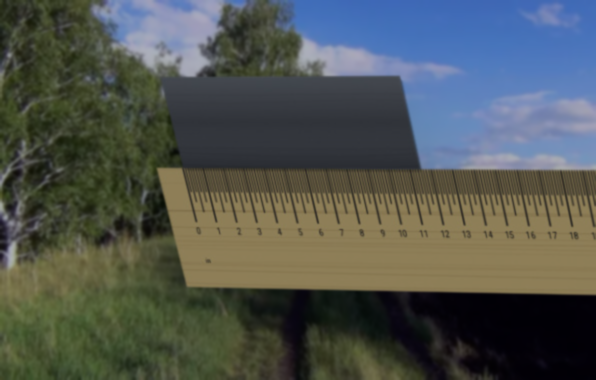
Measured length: 11.5 in
